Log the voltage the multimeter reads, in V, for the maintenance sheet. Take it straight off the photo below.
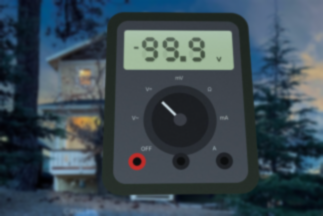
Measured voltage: -99.9 V
